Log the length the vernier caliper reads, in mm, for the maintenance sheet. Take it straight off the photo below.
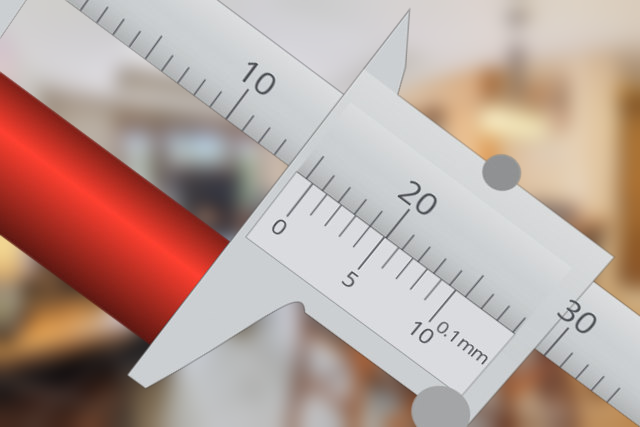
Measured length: 15.4 mm
